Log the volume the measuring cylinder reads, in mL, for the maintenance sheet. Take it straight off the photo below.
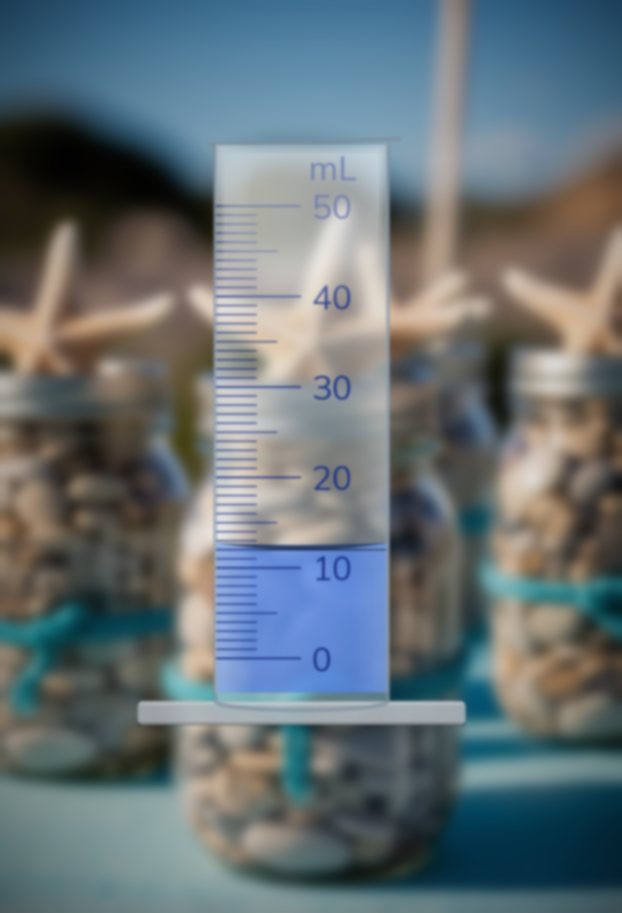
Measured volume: 12 mL
